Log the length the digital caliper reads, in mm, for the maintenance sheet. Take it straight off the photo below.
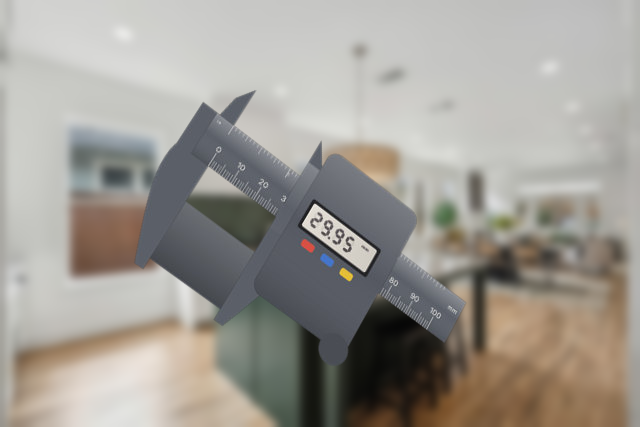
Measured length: 29.95 mm
